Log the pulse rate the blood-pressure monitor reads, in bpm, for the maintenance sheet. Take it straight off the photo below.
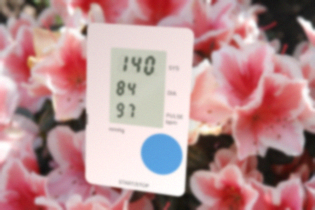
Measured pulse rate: 97 bpm
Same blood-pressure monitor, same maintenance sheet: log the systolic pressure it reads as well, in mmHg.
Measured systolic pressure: 140 mmHg
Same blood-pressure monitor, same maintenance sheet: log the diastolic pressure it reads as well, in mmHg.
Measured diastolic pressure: 84 mmHg
